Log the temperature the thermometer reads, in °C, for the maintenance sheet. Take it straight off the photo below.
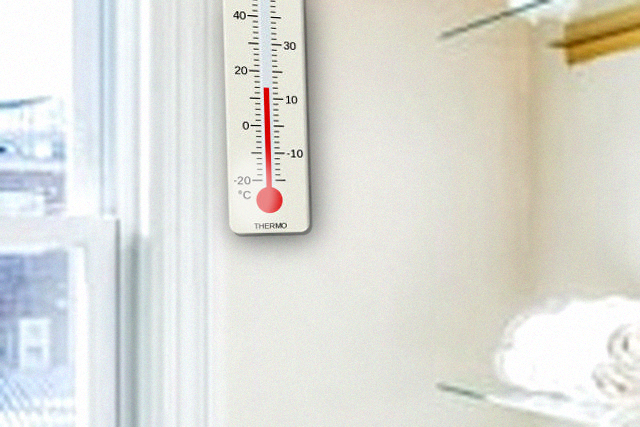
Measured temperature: 14 °C
